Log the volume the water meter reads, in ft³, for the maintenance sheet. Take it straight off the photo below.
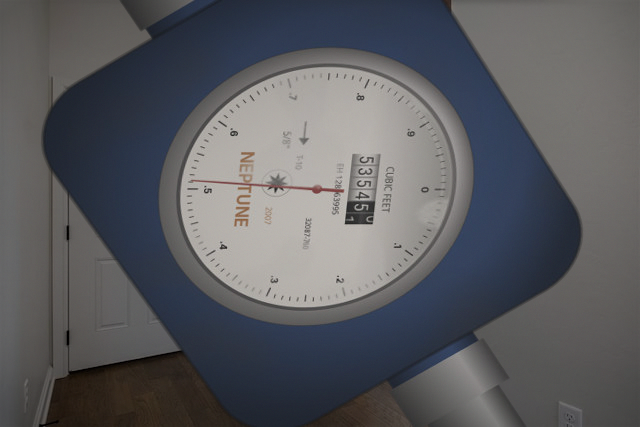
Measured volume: 535450.51 ft³
